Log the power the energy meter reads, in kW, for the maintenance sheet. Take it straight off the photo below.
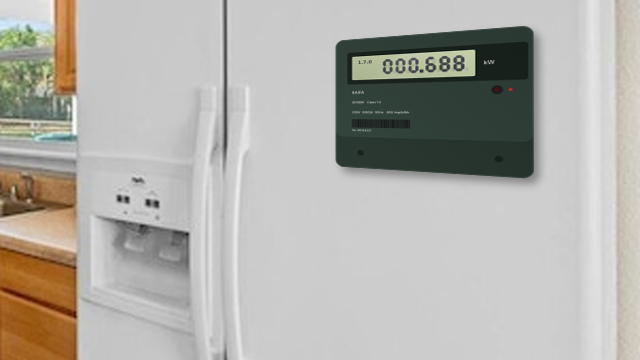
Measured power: 0.688 kW
